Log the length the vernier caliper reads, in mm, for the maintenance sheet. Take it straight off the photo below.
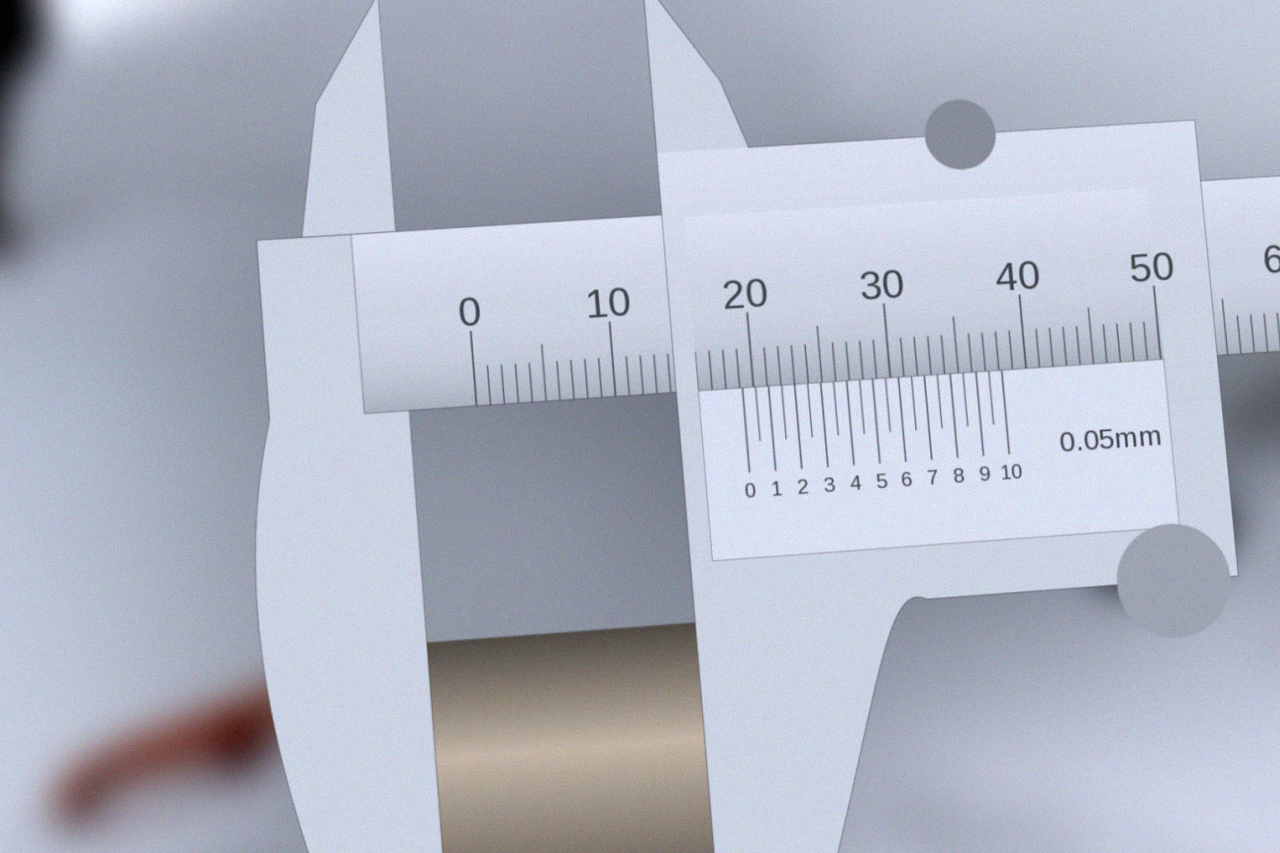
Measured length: 19.2 mm
